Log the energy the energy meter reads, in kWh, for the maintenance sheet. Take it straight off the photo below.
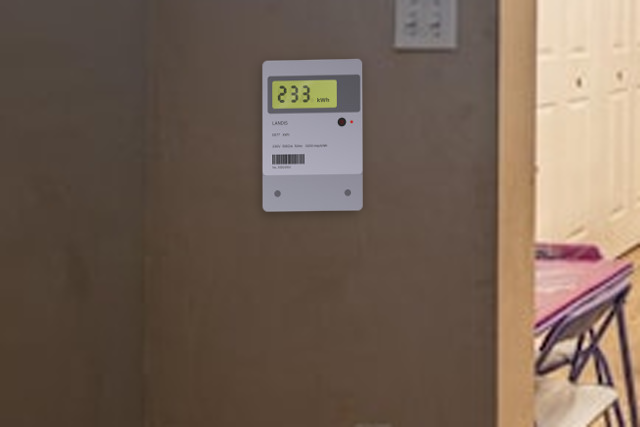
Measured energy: 233 kWh
